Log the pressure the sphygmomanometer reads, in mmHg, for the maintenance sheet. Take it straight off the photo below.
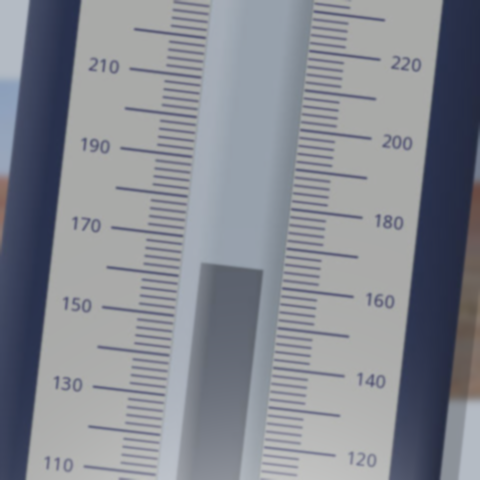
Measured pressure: 164 mmHg
